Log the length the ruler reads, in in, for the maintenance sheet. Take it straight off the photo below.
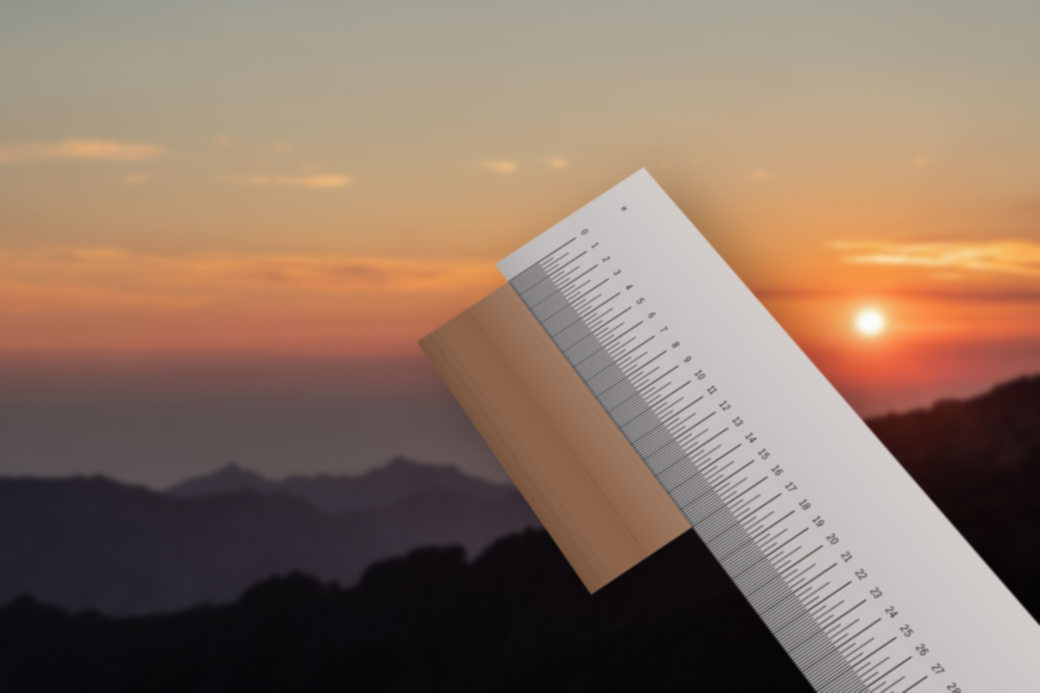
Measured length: 16 in
